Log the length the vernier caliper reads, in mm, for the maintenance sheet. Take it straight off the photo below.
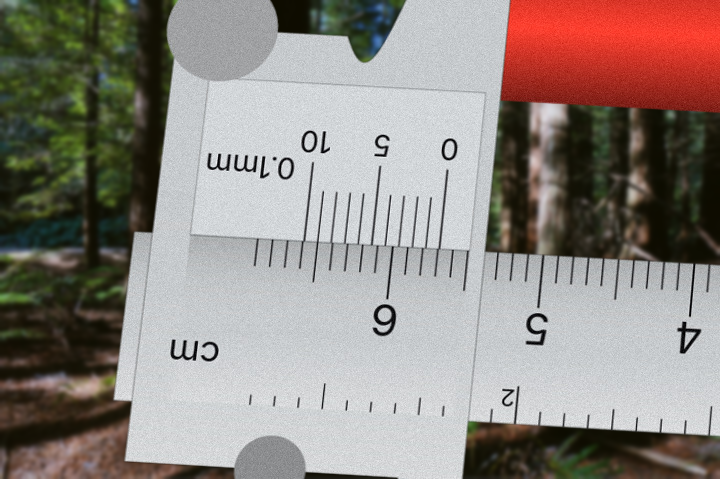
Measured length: 56.9 mm
